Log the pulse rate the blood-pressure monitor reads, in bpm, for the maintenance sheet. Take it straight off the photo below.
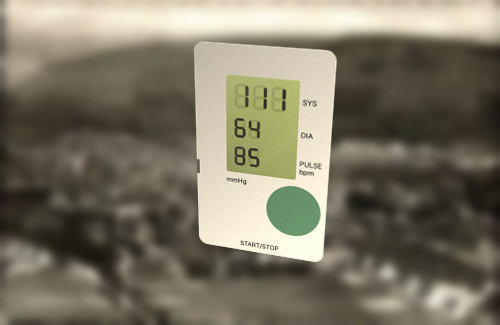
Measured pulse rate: 85 bpm
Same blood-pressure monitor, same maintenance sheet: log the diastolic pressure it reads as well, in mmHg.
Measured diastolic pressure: 64 mmHg
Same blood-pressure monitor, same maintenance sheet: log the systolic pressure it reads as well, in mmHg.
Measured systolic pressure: 111 mmHg
